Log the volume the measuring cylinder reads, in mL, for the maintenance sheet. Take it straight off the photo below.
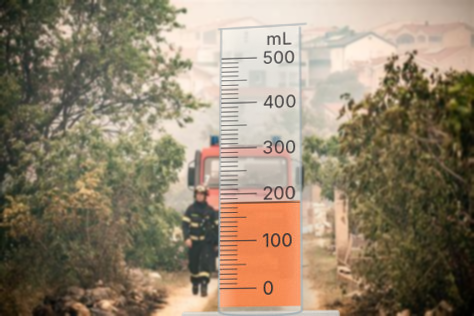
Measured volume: 180 mL
